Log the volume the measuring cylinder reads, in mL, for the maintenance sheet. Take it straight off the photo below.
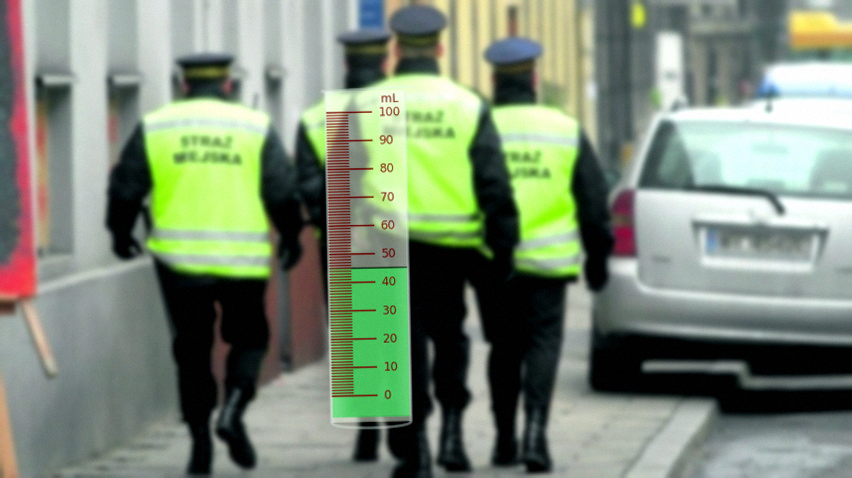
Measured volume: 45 mL
